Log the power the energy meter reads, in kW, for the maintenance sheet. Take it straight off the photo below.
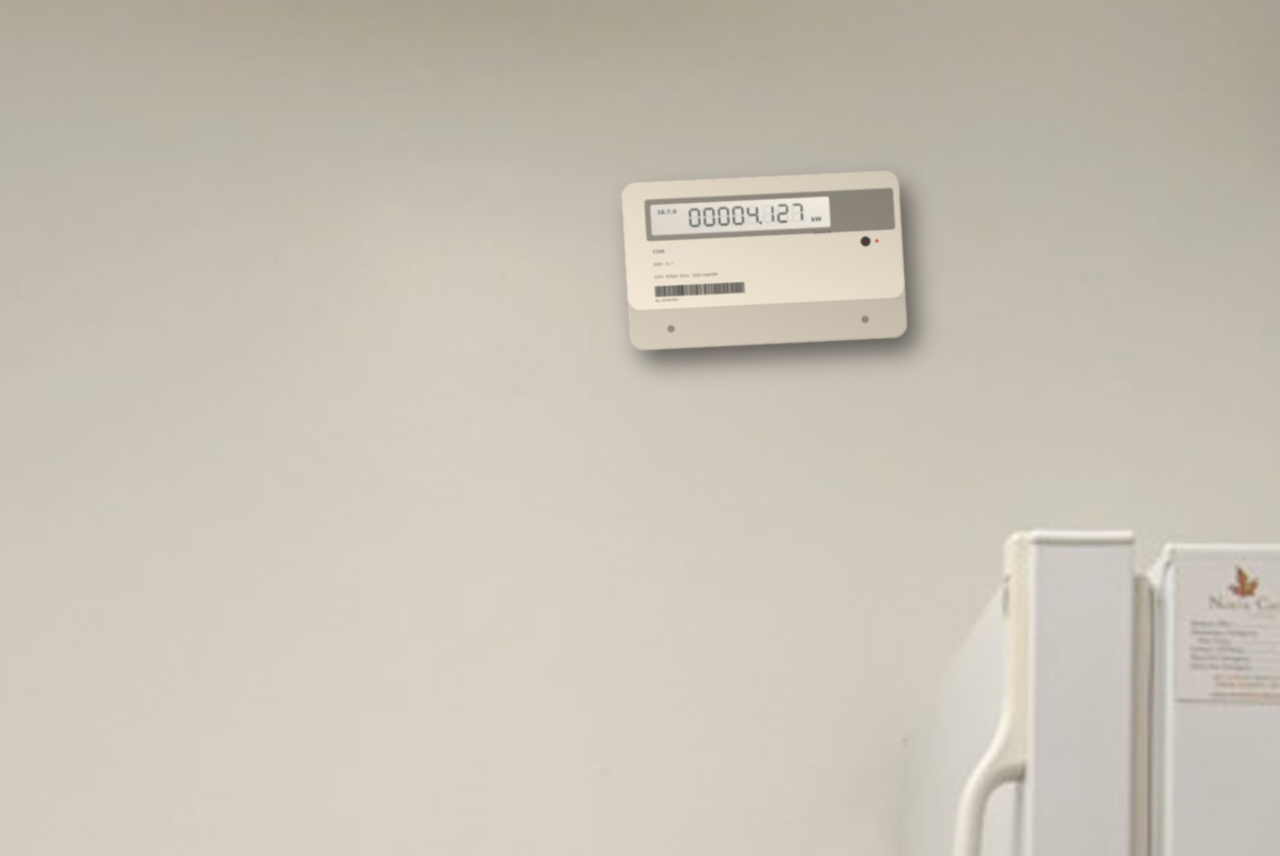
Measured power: 4.127 kW
